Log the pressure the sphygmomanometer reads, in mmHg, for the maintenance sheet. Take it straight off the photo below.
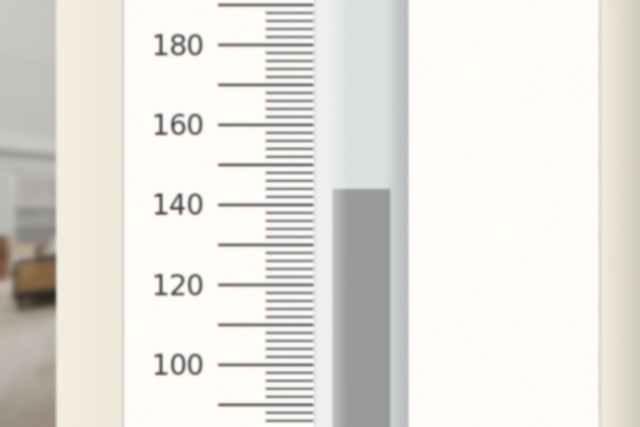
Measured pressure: 144 mmHg
